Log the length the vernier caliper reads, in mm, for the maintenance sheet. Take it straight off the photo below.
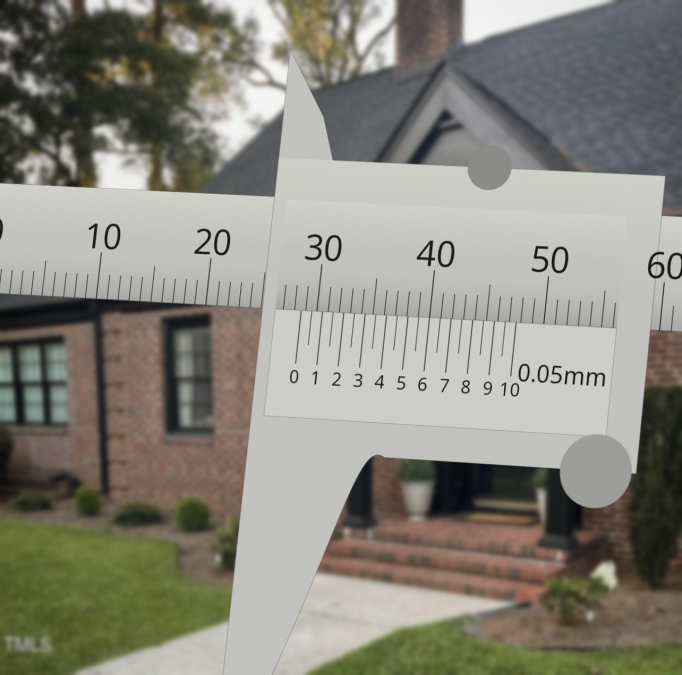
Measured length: 28.6 mm
